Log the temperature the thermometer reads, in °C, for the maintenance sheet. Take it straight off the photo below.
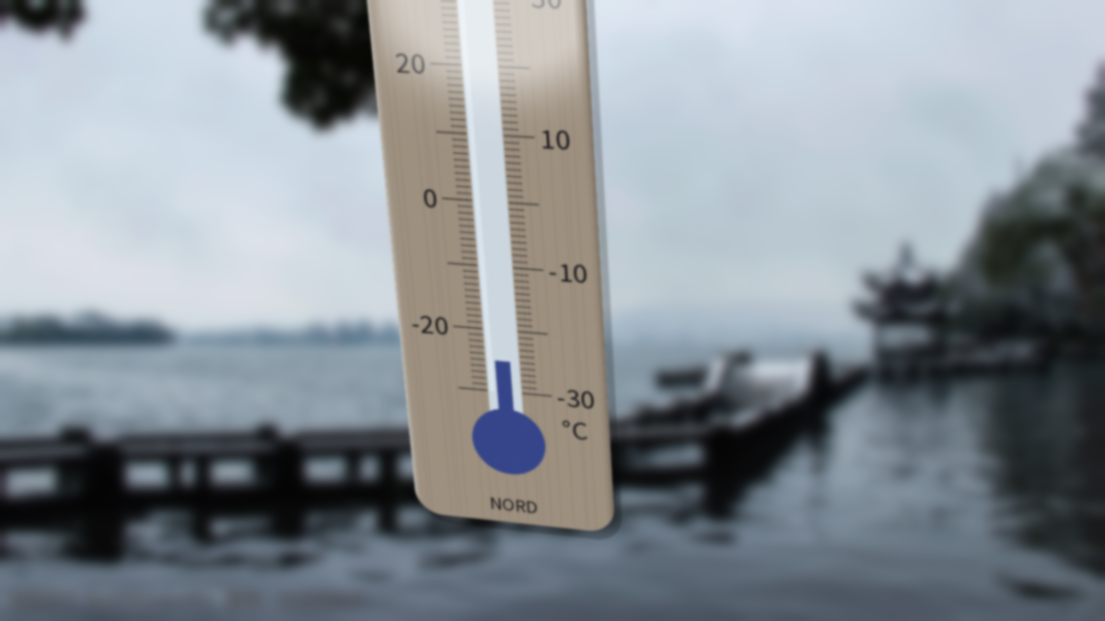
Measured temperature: -25 °C
